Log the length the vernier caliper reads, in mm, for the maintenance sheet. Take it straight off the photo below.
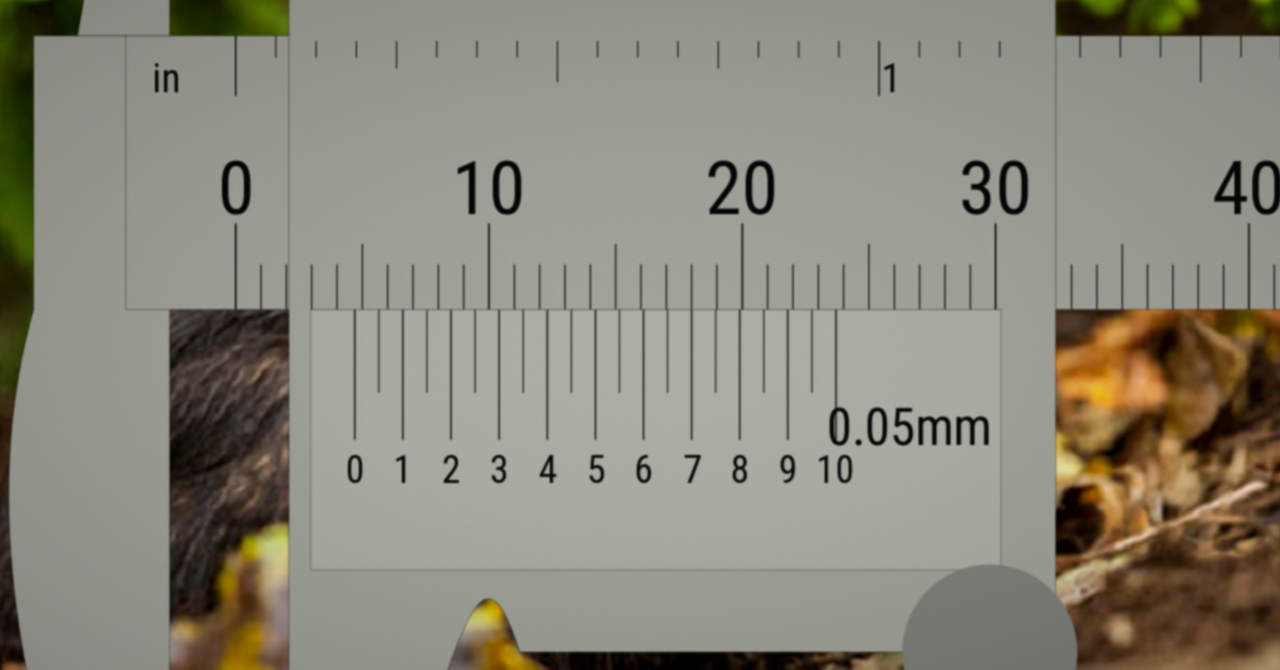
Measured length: 4.7 mm
